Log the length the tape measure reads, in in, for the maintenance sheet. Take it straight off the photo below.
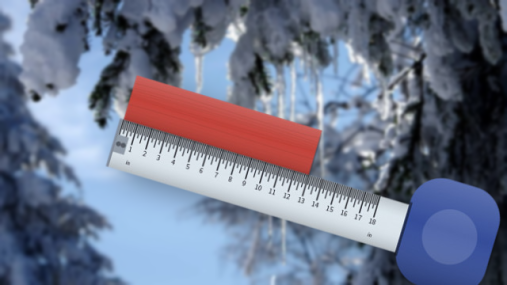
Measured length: 13 in
